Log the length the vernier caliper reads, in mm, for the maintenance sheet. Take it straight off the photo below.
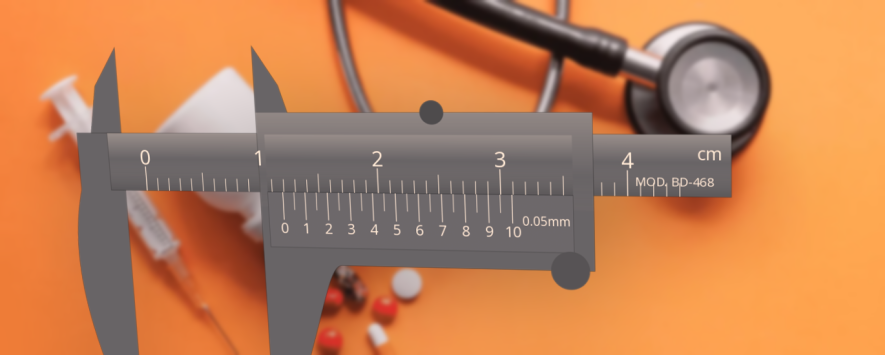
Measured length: 11.9 mm
